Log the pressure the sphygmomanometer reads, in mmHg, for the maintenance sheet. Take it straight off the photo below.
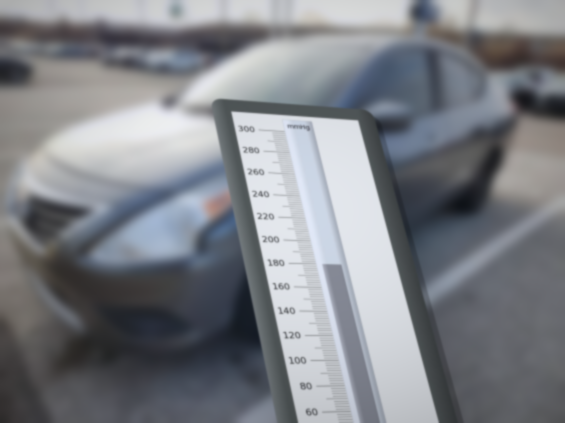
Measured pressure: 180 mmHg
